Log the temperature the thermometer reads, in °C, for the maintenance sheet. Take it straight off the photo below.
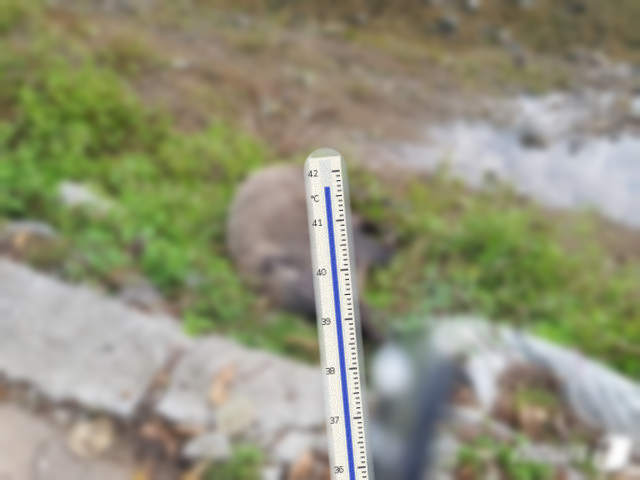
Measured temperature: 41.7 °C
